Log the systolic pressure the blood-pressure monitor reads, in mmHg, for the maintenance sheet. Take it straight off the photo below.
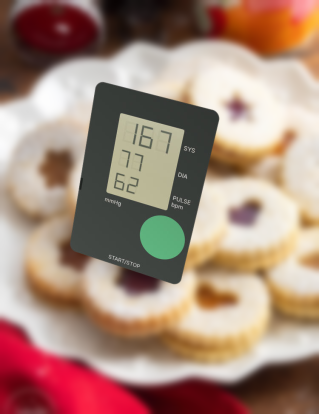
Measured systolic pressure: 167 mmHg
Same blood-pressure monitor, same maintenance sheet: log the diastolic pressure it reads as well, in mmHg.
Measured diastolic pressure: 77 mmHg
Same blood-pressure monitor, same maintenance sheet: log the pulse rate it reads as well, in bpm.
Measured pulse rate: 62 bpm
